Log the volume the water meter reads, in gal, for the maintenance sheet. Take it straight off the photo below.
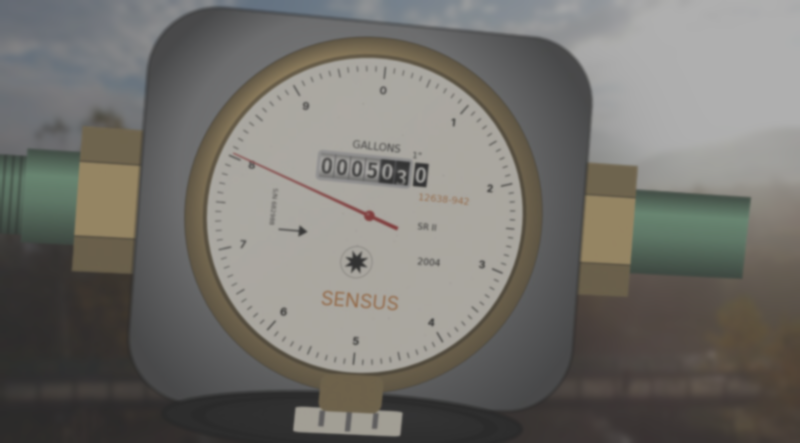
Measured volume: 5028.0 gal
